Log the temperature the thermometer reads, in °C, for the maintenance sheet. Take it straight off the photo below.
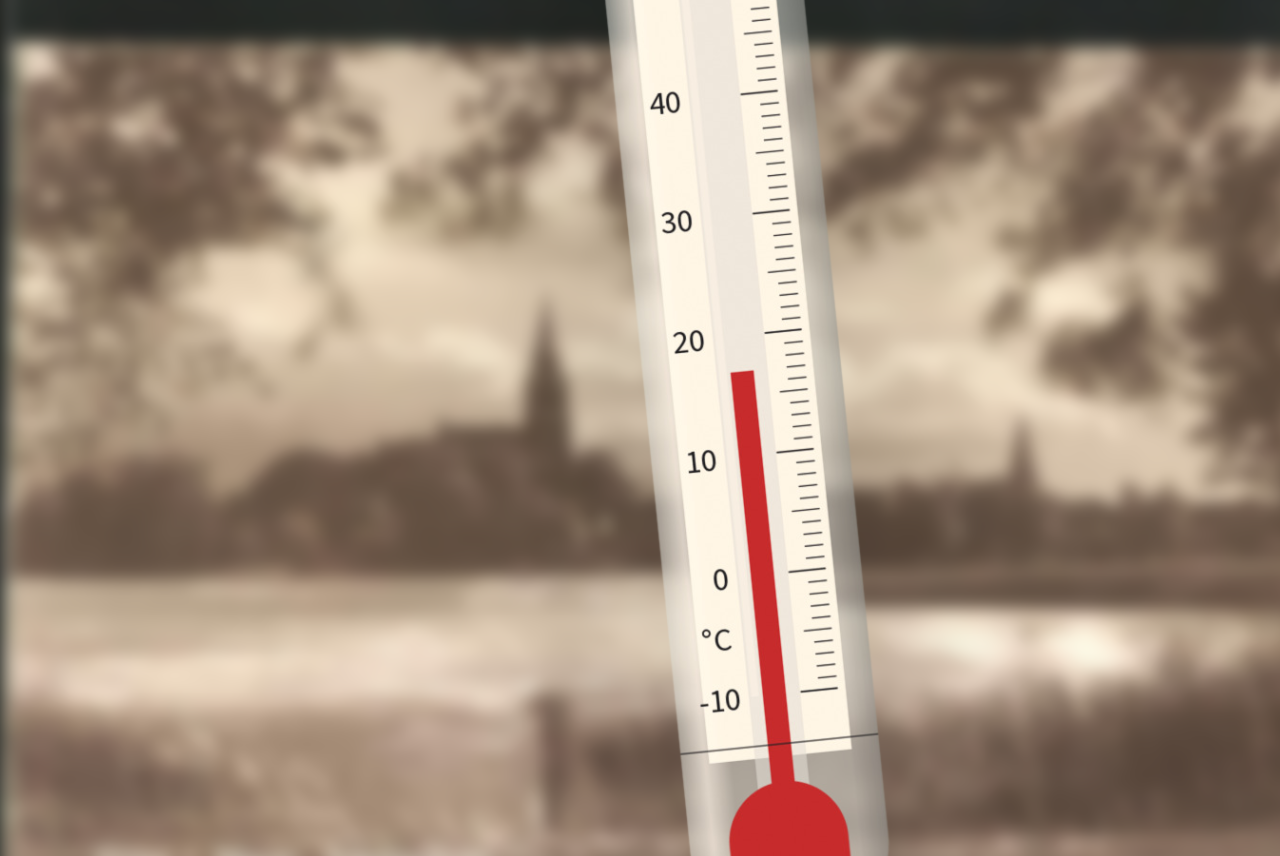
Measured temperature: 17 °C
